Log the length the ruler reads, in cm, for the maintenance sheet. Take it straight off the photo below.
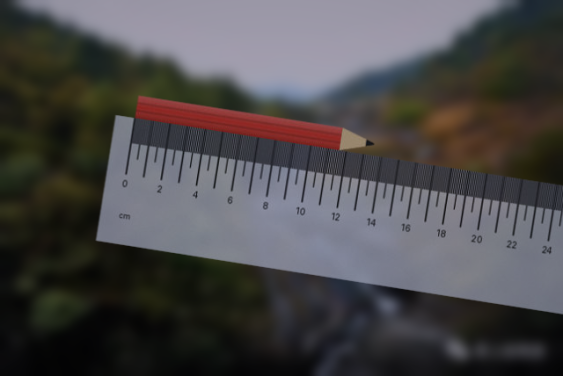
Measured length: 13.5 cm
